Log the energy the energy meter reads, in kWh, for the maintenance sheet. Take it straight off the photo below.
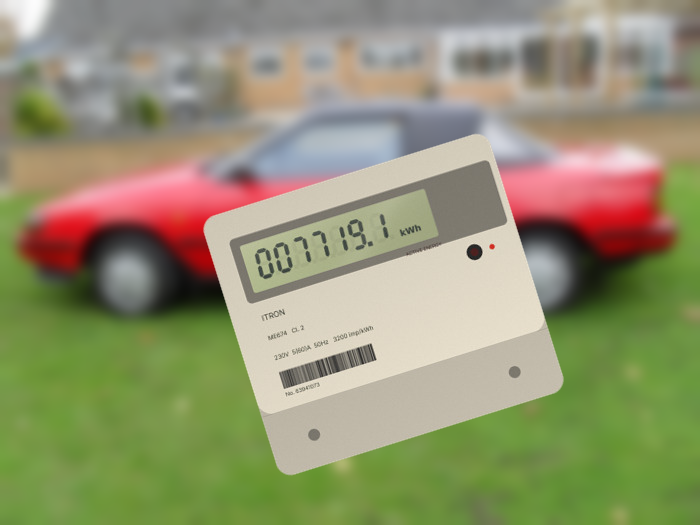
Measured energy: 7719.1 kWh
